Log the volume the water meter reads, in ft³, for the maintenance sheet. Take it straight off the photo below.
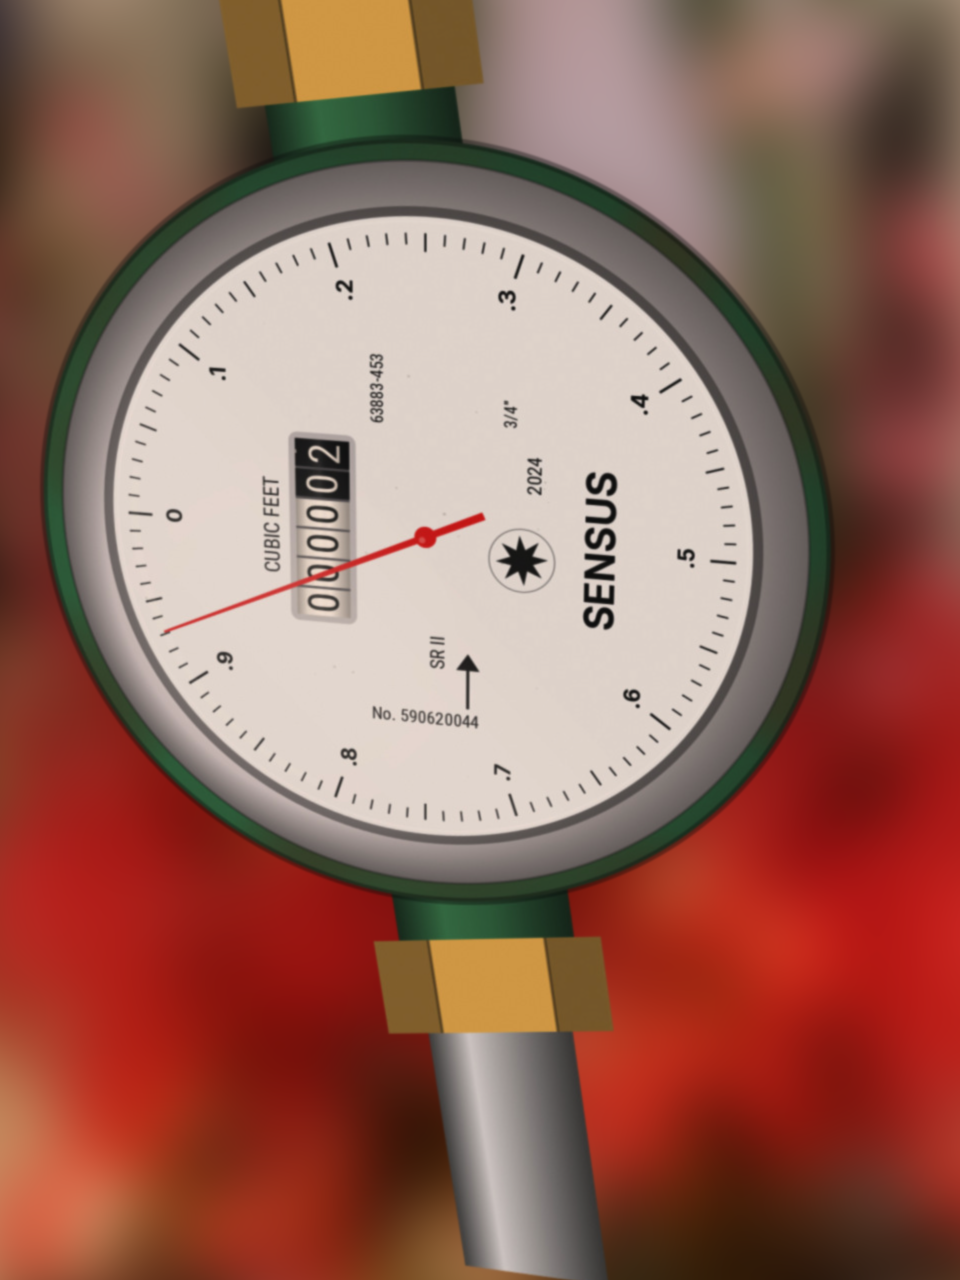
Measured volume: 1.93 ft³
